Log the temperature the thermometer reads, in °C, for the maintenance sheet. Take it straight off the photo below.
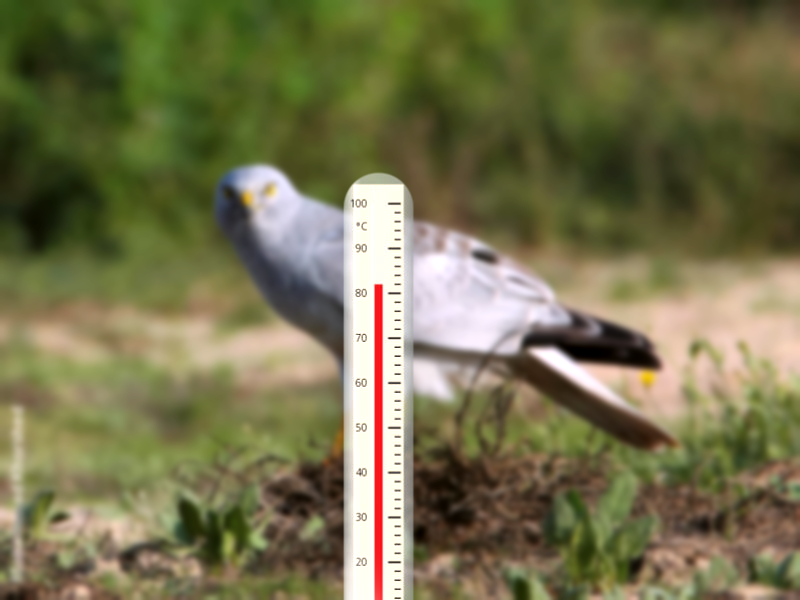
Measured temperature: 82 °C
